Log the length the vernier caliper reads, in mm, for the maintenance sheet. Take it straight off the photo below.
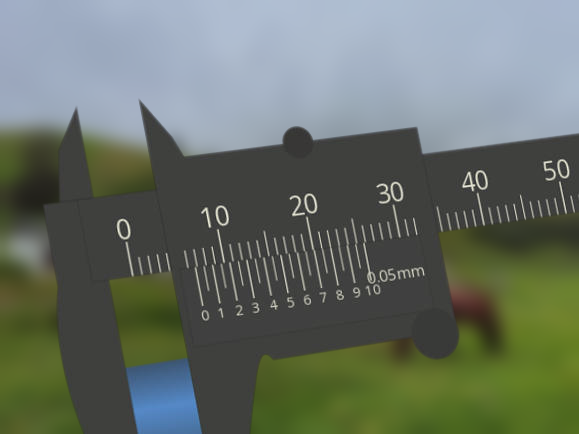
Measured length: 6.8 mm
